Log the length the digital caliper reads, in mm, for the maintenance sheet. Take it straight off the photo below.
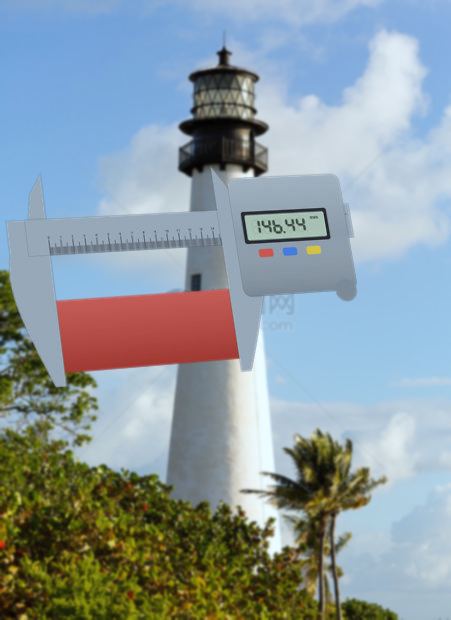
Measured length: 146.44 mm
